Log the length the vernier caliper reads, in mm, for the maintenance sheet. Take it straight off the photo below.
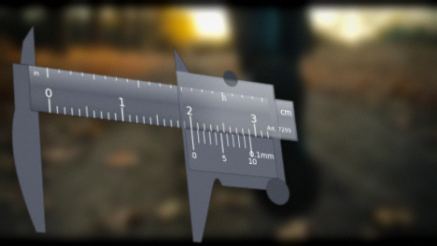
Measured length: 20.0 mm
